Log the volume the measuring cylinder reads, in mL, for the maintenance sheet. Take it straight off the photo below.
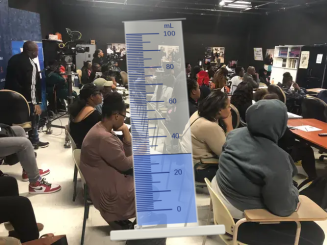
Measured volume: 30 mL
